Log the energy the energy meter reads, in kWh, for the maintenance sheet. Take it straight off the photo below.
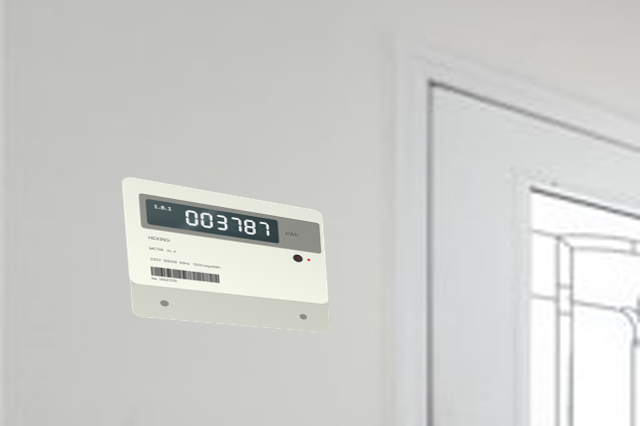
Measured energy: 3787 kWh
